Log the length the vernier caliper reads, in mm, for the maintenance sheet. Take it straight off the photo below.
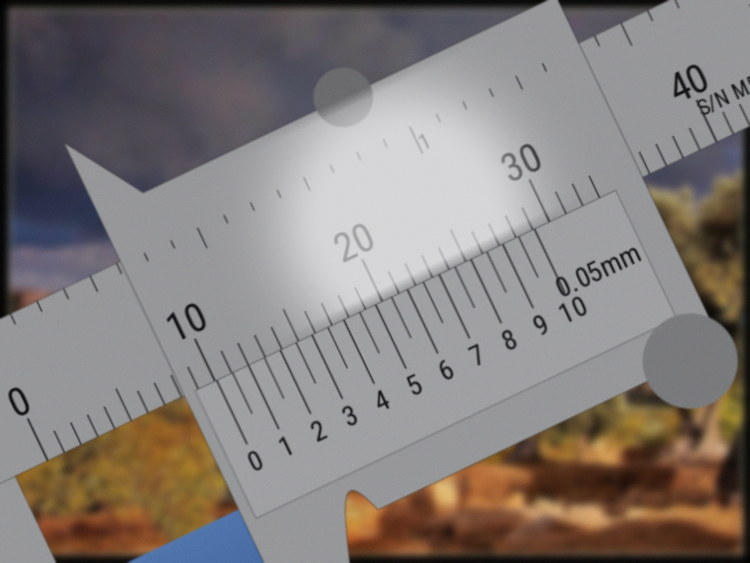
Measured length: 10.1 mm
